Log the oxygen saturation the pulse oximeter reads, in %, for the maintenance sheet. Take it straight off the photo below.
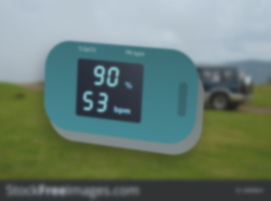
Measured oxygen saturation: 90 %
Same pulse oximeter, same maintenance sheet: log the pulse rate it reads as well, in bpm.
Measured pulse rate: 53 bpm
